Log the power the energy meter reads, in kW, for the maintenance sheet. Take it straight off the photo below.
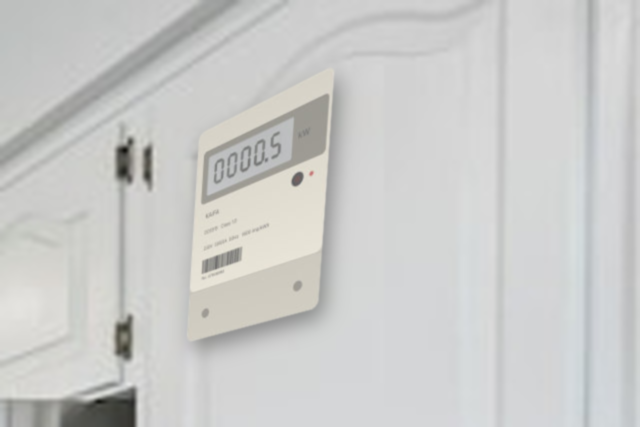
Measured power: 0.5 kW
